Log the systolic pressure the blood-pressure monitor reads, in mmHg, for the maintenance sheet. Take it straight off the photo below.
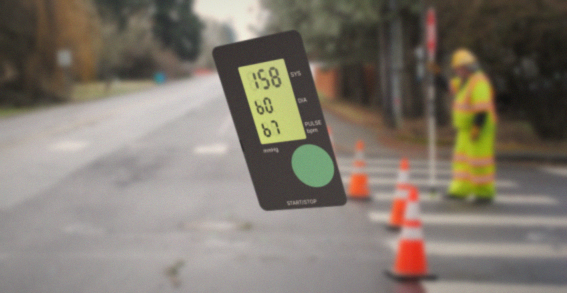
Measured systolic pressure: 158 mmHg
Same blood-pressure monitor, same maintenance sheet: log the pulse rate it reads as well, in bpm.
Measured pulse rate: 67 bpm
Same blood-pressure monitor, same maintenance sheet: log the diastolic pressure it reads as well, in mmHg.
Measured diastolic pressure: 60 mmHg
